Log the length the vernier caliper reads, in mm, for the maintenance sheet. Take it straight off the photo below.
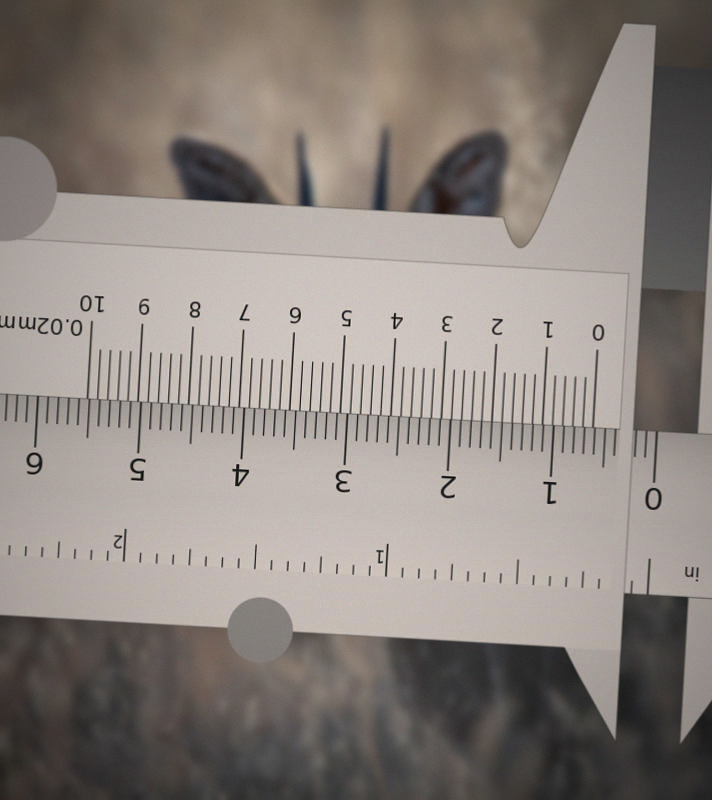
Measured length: 6.2 mm
